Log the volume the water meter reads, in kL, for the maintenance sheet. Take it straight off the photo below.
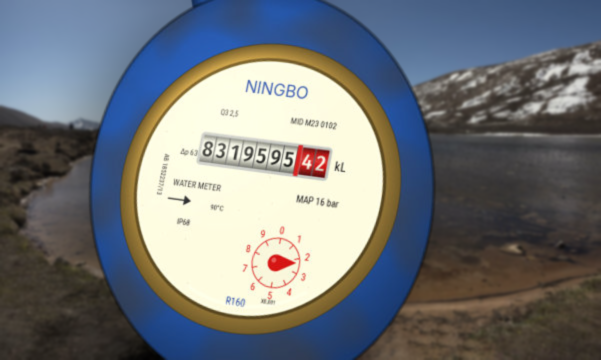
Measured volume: 8319595.422 kL
